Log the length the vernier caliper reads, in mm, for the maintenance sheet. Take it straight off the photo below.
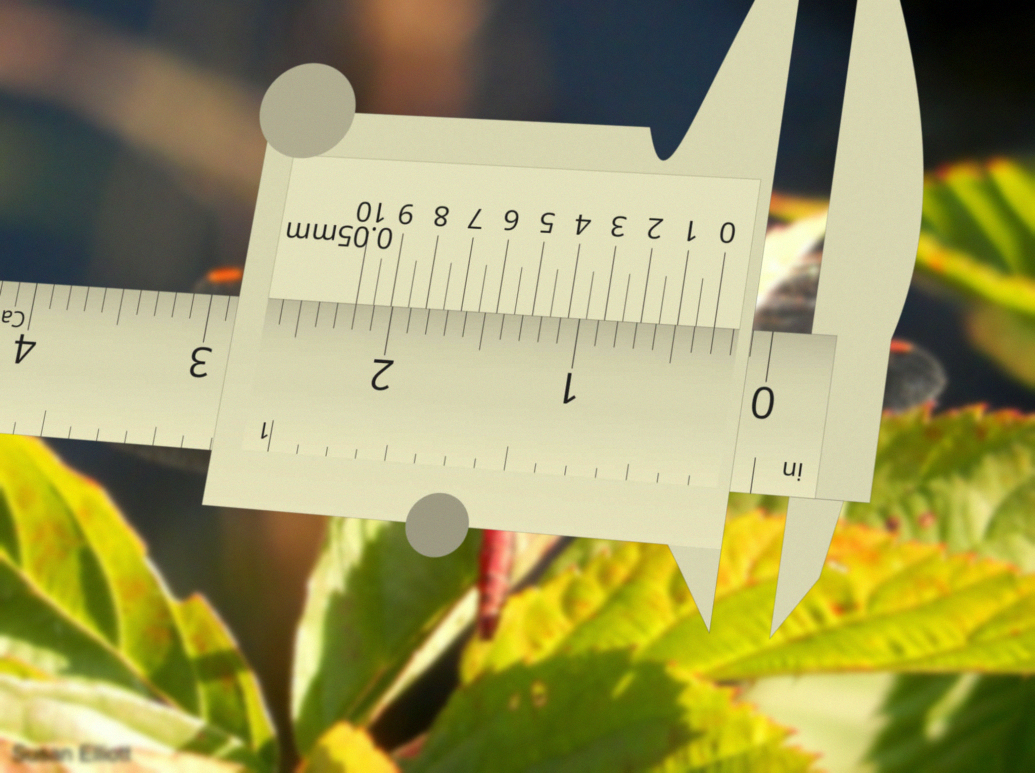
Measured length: 3.0 mm
